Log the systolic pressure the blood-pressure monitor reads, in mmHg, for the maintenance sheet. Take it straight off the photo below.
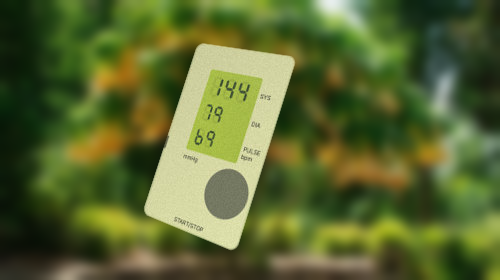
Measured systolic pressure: 144 mmHg
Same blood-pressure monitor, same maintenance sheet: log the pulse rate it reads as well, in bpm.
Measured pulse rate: 69 bpm
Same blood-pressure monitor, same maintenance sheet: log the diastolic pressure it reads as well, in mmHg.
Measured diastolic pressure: 79 mmHg
